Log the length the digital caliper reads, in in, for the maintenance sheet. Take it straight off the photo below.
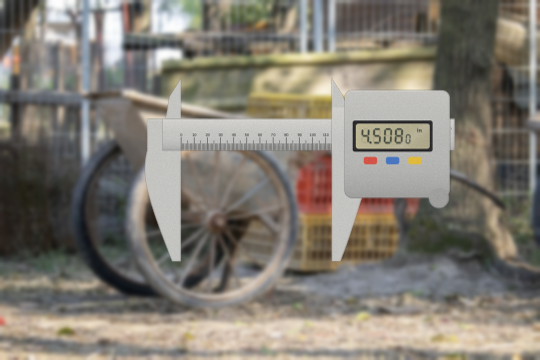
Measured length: 4.5080 in
